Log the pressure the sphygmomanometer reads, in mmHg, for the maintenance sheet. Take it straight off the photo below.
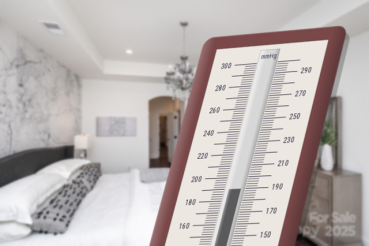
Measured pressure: 190 mmHg
